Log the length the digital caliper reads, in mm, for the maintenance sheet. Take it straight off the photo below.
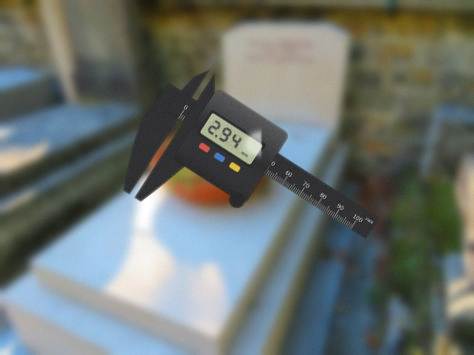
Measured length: 2.94 mm
